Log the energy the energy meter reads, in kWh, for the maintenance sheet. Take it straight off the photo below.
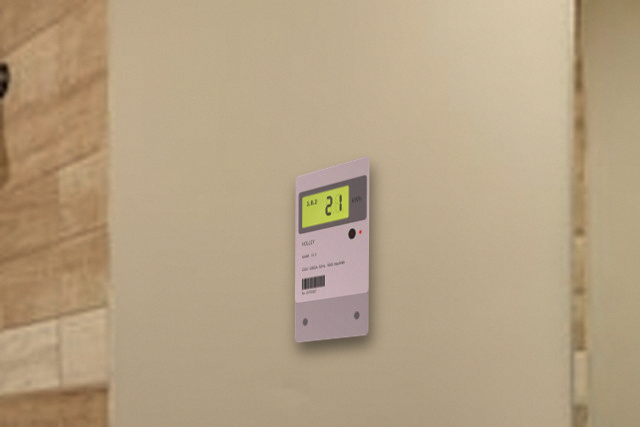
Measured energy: 21 kWh
